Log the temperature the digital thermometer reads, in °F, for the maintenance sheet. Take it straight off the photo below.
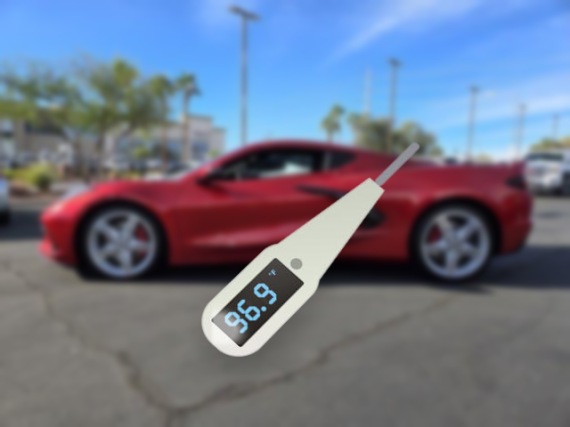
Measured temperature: 96.9 °F
